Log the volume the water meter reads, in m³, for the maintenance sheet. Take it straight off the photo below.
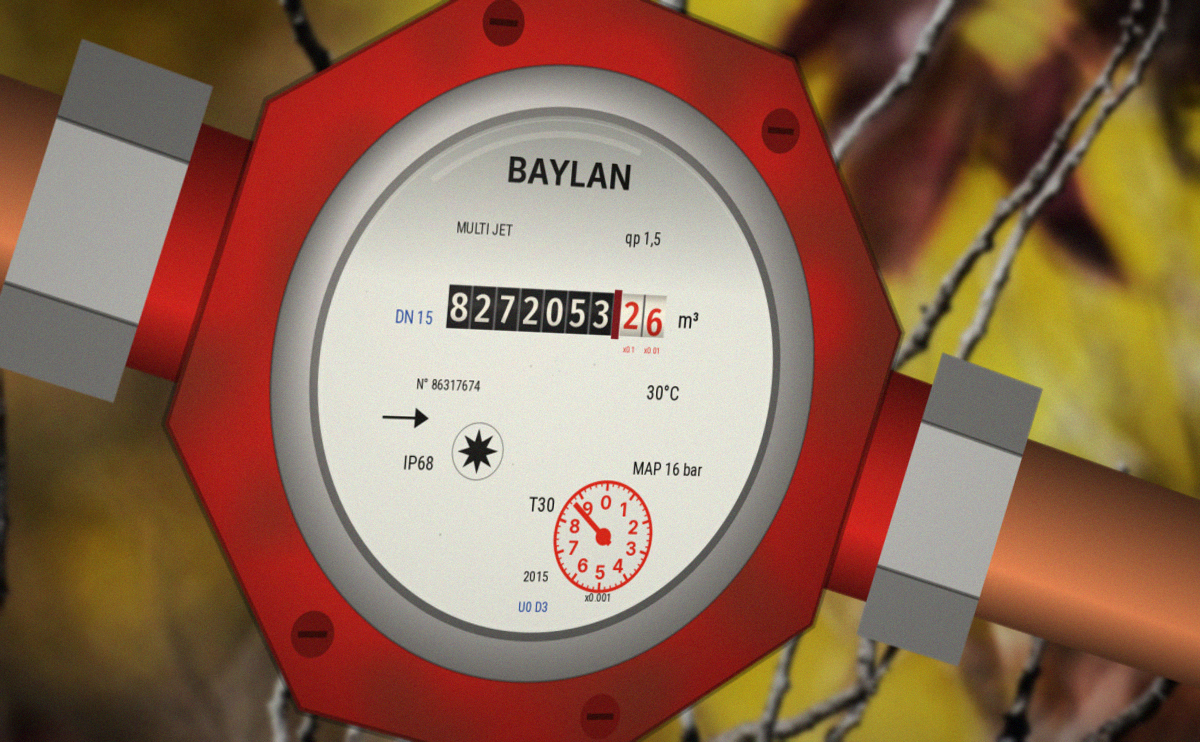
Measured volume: 8272053.258 m³
